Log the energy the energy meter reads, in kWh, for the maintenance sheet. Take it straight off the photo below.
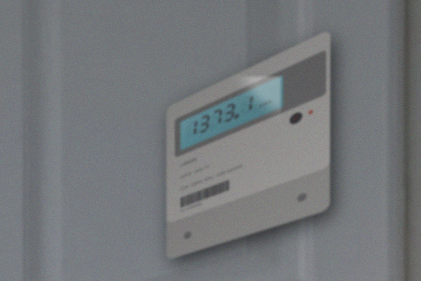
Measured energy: 1373.1 kWh
